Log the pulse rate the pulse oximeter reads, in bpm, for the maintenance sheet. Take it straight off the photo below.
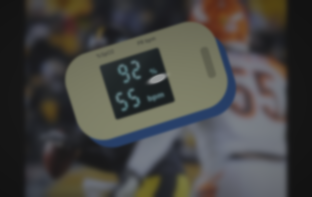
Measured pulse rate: 55 bpm
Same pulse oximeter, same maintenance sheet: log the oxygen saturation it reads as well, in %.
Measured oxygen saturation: 92 %
